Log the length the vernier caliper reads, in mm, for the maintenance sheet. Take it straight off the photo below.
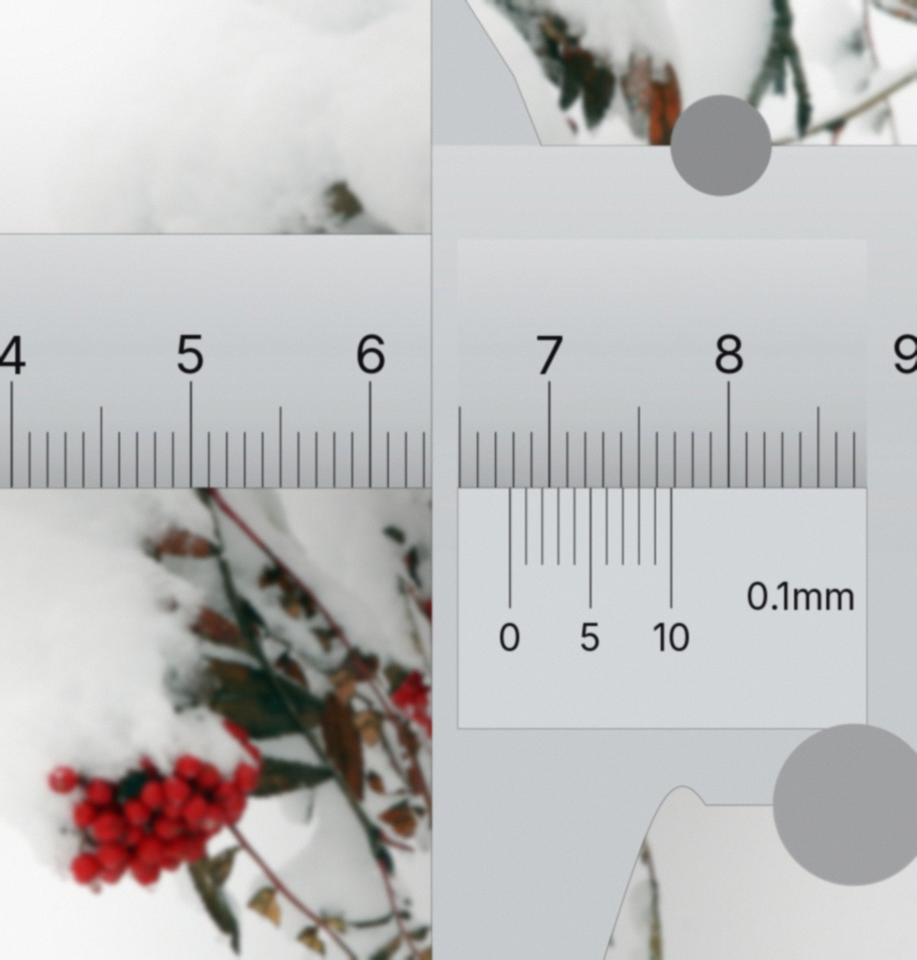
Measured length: 67.8 mm
